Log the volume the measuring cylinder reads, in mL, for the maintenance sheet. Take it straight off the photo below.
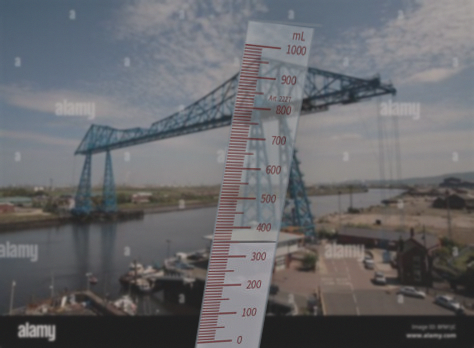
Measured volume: 350 mL
